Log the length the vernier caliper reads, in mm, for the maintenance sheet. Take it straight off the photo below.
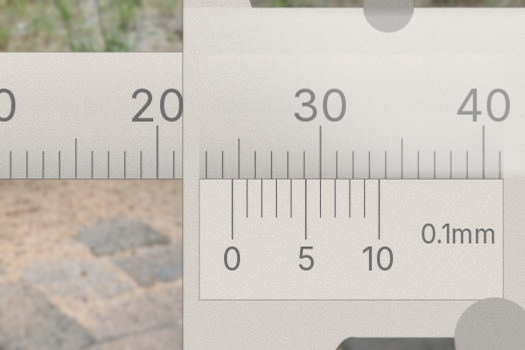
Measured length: 24.6 mm
